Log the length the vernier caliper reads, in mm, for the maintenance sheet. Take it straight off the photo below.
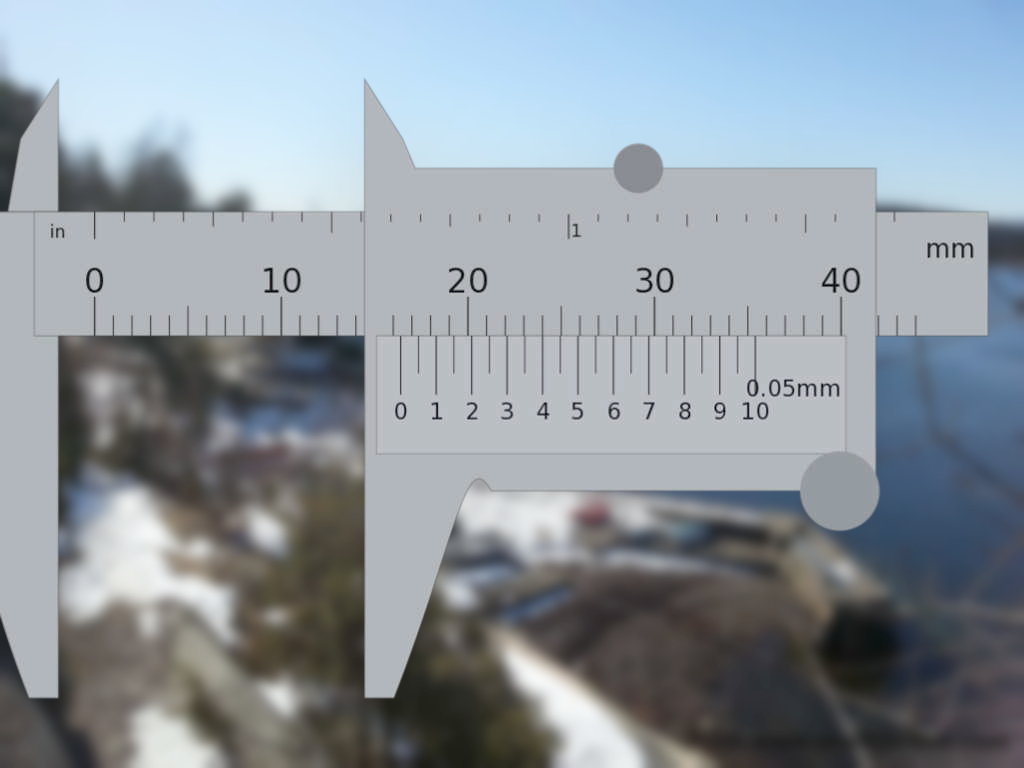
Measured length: 16.4 mm
